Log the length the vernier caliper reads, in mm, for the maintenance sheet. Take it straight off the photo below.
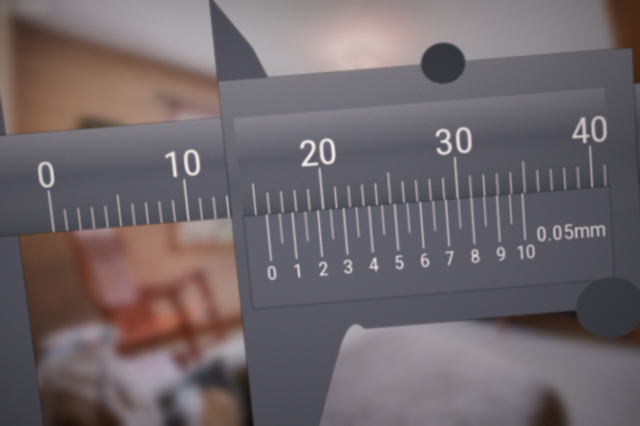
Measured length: 15.8 mm
